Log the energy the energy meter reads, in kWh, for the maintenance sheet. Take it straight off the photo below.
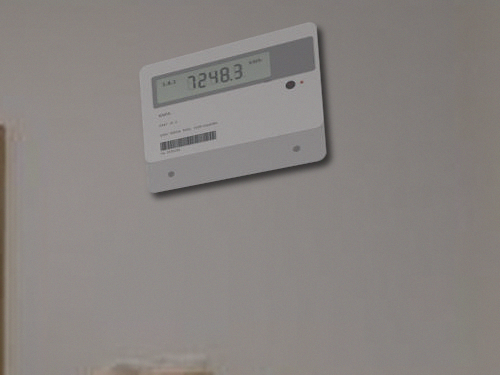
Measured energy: 7248.3 kWh
